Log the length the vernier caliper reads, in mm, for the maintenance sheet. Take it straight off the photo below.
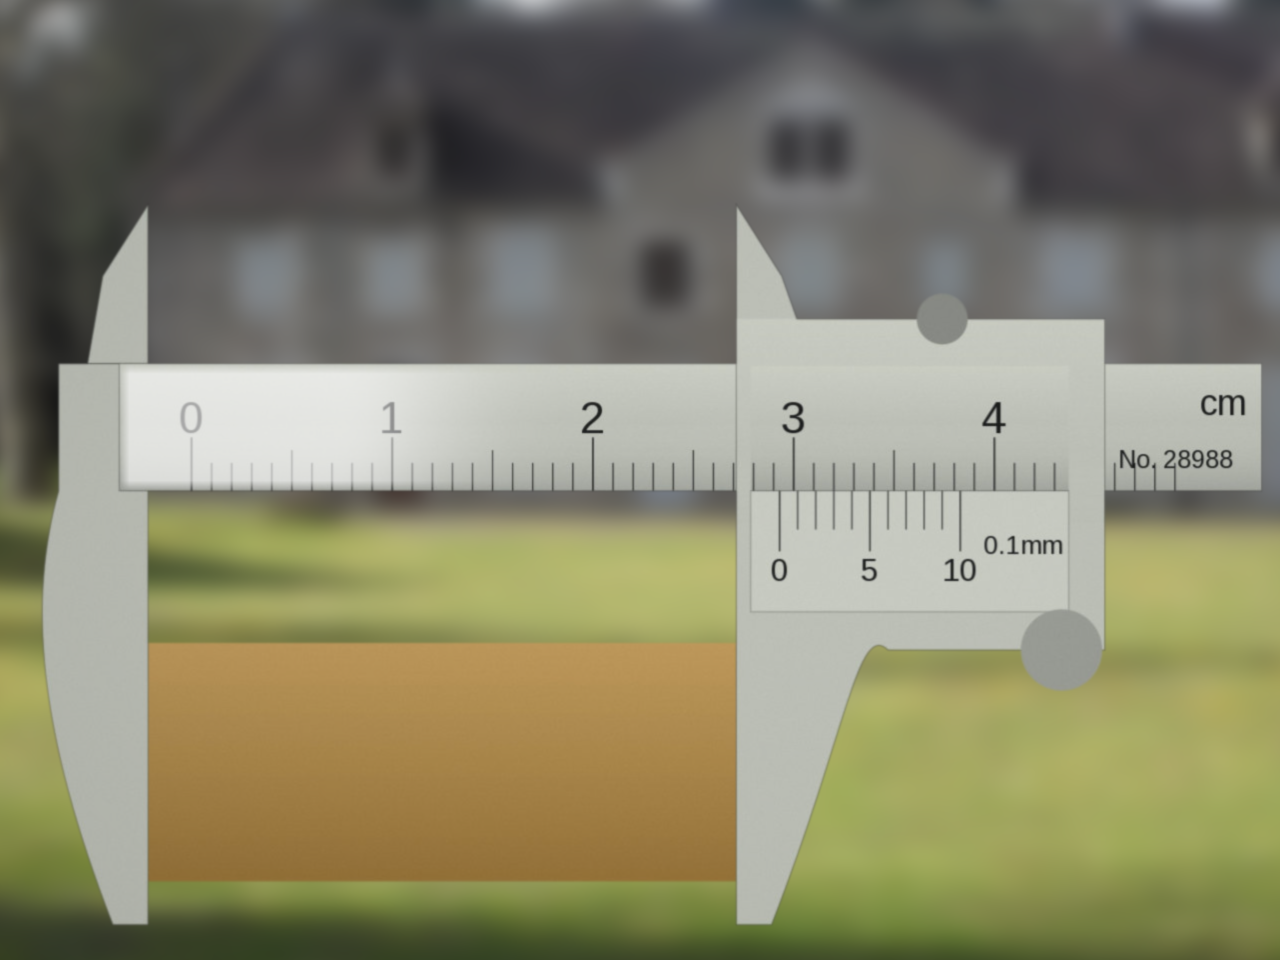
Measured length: 29.3 mm
